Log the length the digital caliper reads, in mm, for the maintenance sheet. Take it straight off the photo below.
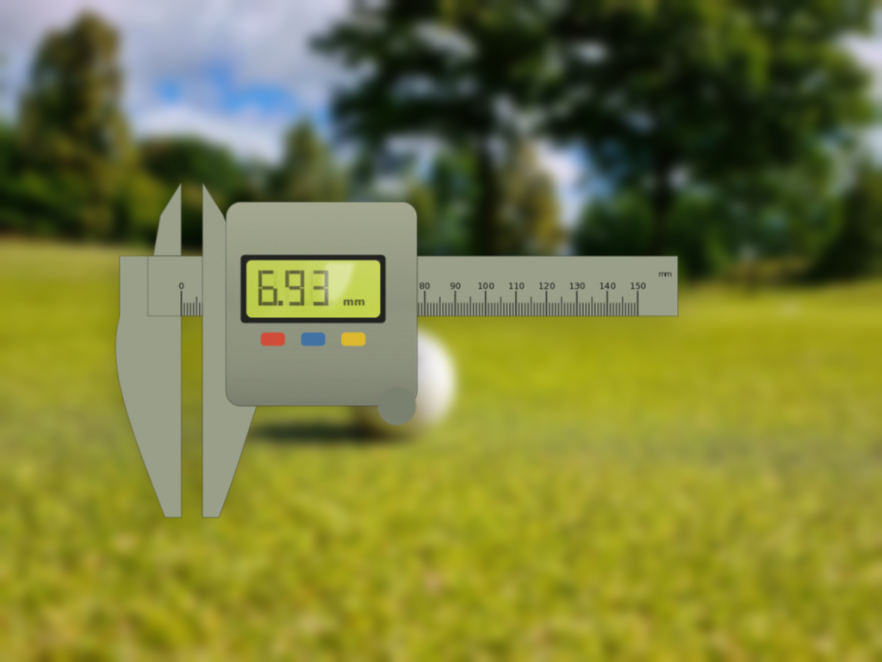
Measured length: 6.93 mm
